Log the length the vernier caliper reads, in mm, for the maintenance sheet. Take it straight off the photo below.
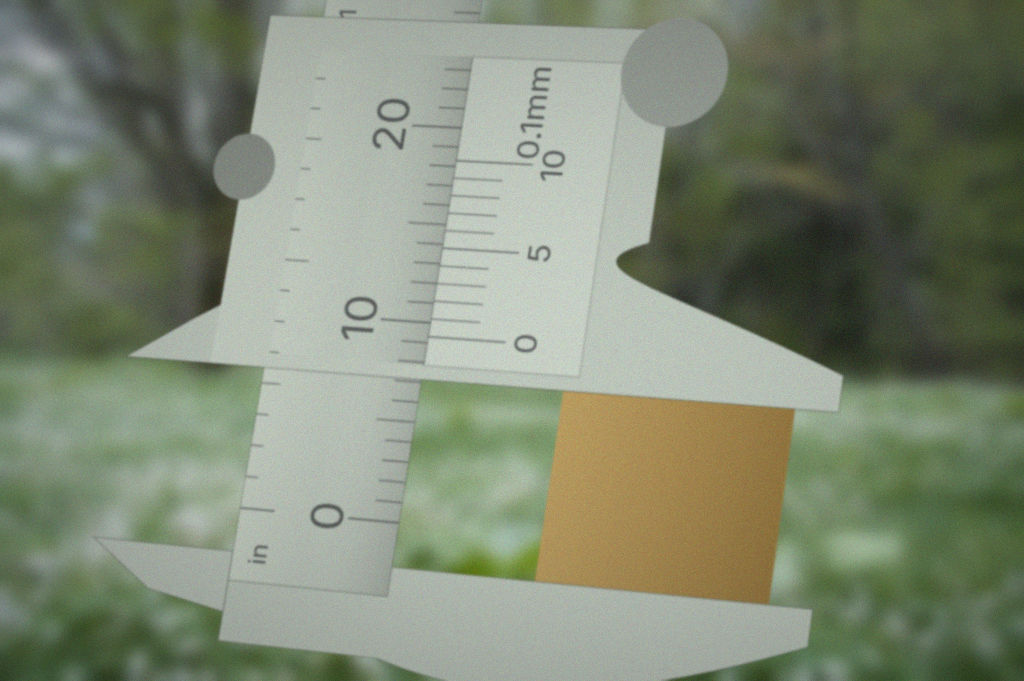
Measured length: 9.3 mm
